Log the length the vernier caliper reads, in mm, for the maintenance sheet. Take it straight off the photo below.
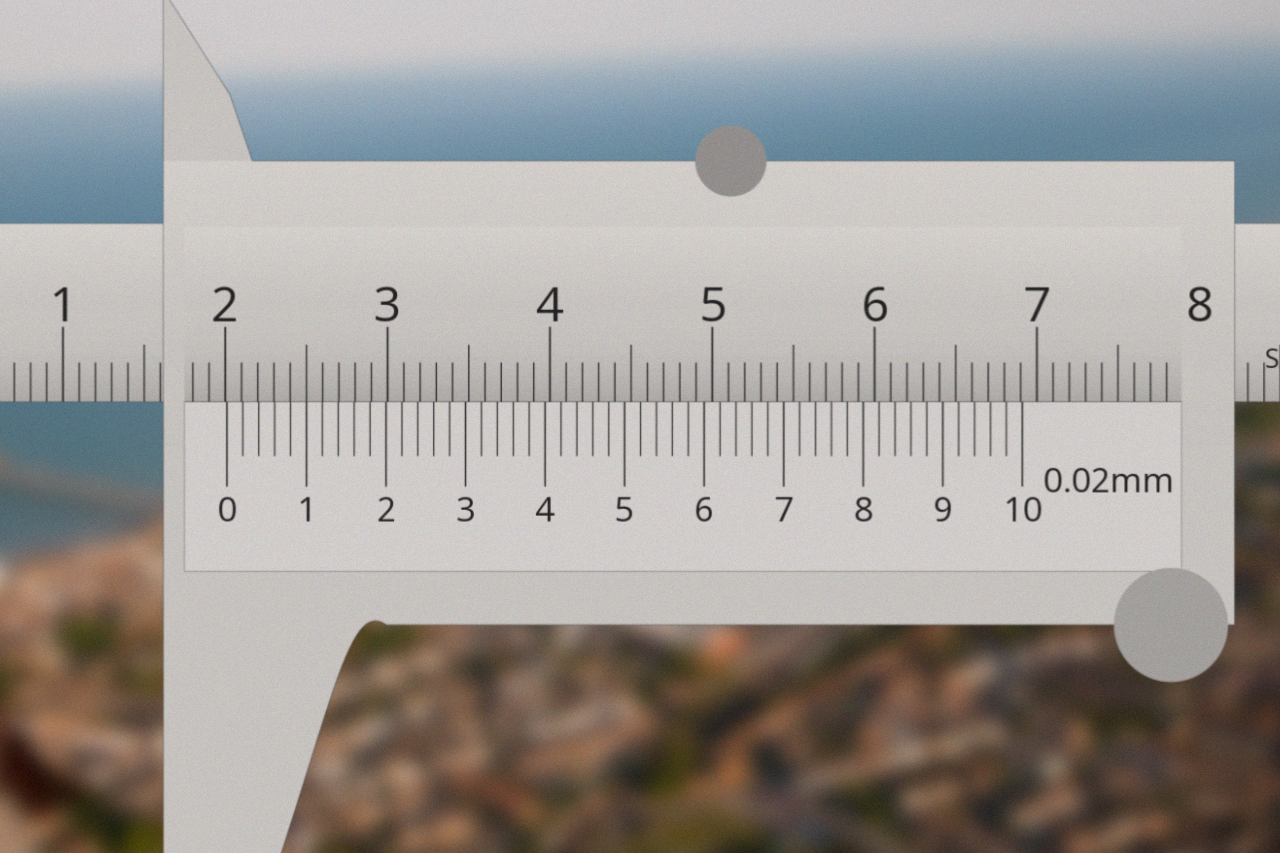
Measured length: 20.1 mm
